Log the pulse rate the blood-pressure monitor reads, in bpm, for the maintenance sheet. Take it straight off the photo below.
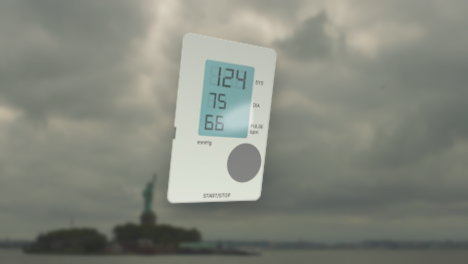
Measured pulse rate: 66 bpm
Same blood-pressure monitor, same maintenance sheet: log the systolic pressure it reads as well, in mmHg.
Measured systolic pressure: 124 mmHg
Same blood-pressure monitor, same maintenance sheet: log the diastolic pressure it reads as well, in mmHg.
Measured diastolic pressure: 75 mmHg
